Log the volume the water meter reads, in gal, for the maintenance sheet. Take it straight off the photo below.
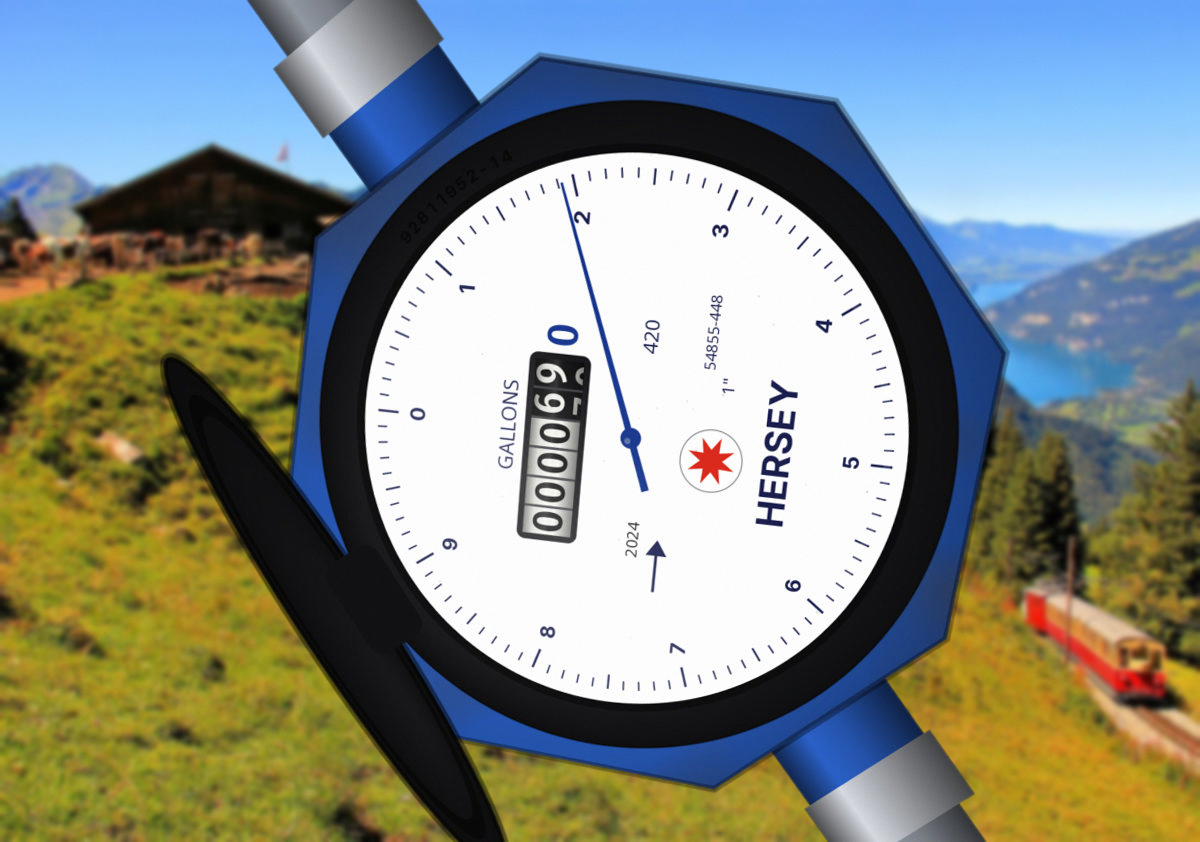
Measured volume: 691.9 gal
